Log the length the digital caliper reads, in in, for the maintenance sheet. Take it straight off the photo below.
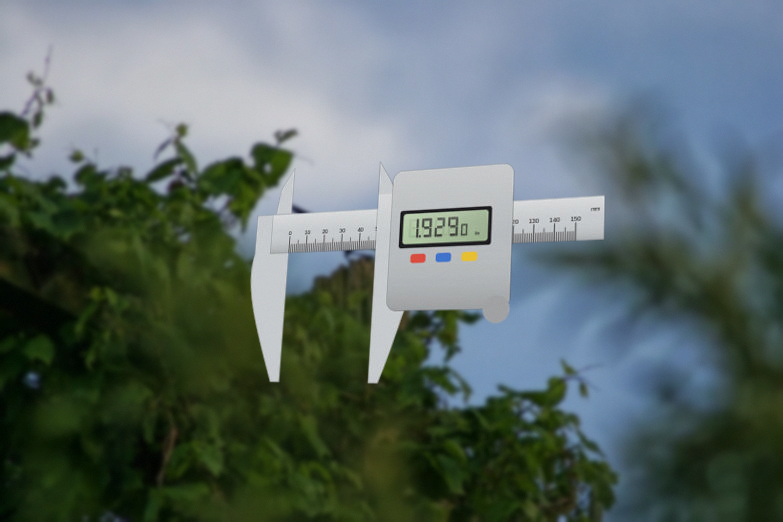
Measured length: 1.9290 in
